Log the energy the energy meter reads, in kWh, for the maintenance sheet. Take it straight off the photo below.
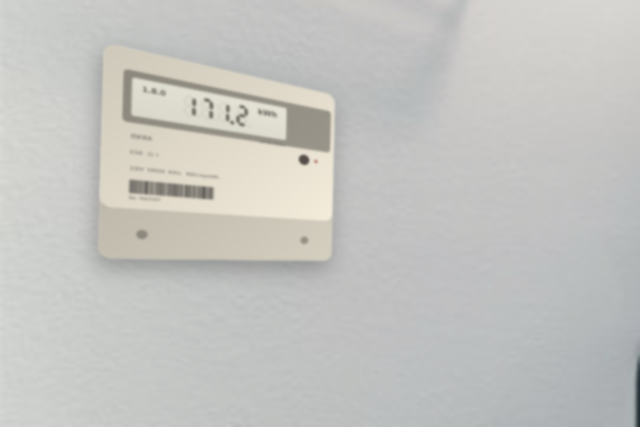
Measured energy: 171.2 kWh
